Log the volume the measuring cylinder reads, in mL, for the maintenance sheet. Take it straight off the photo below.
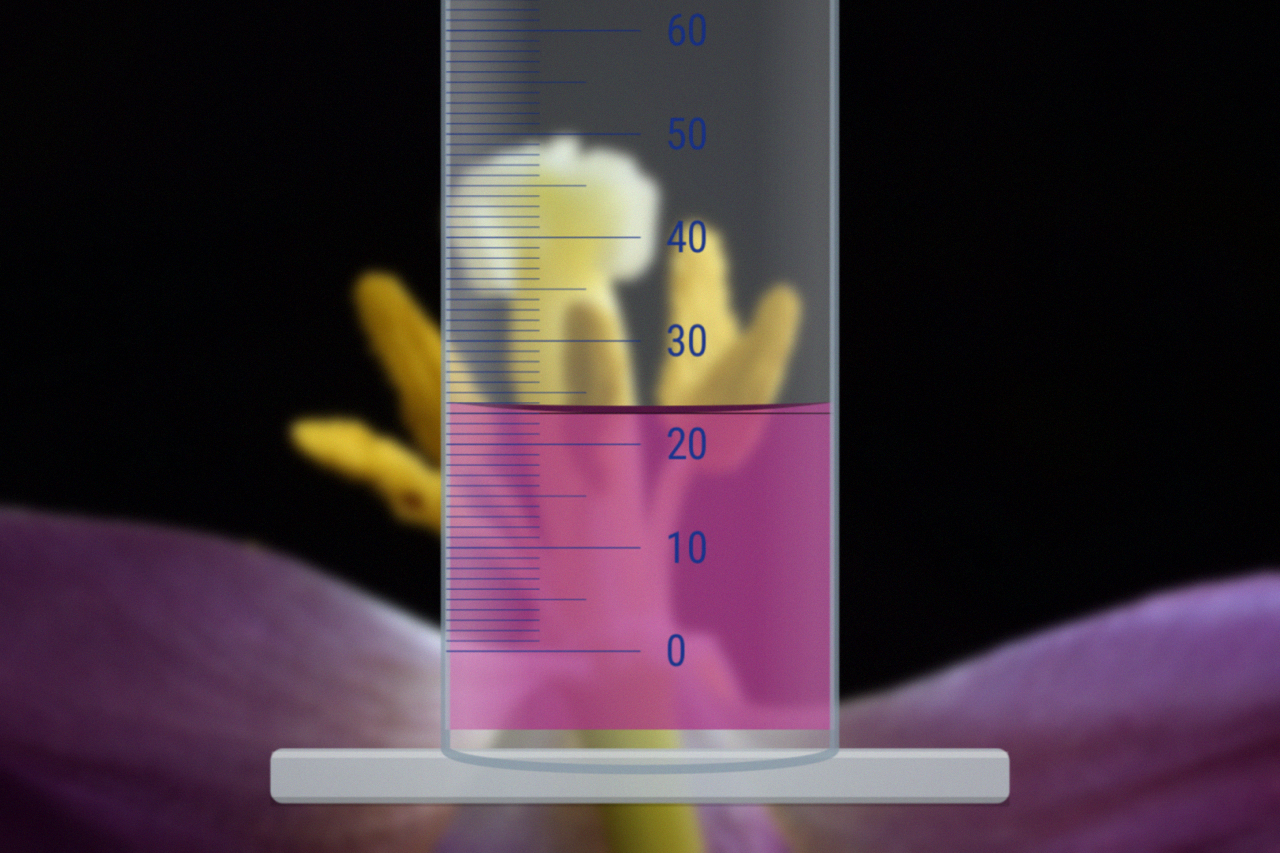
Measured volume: 23 mL
